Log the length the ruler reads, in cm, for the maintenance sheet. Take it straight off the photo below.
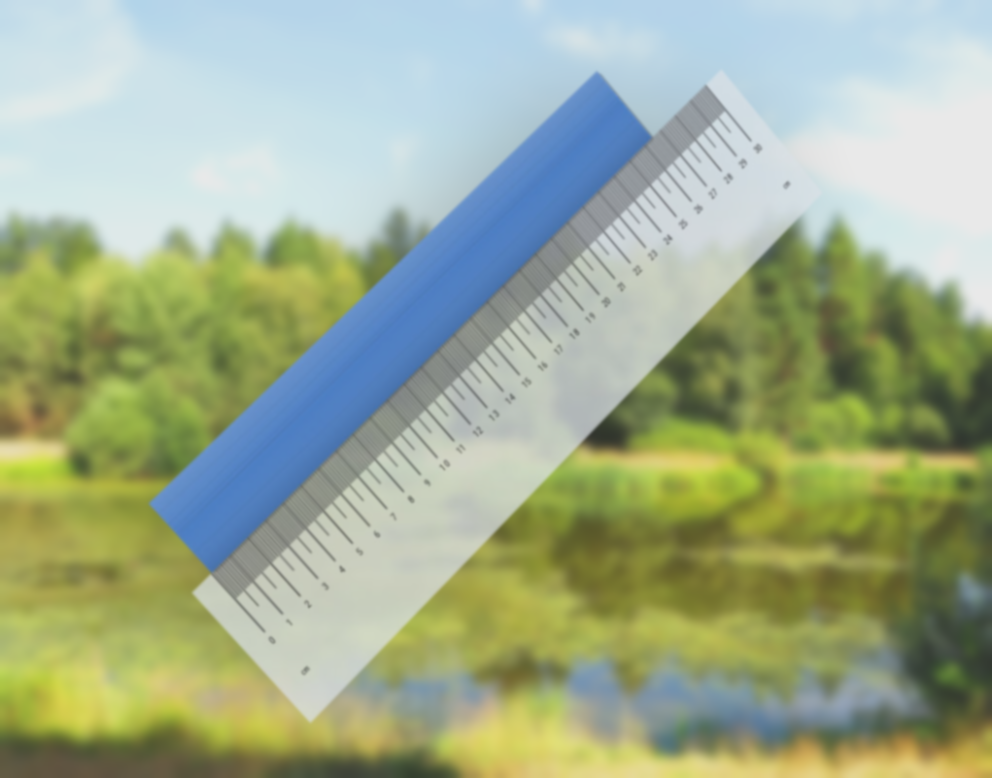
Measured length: 26.5 cm
